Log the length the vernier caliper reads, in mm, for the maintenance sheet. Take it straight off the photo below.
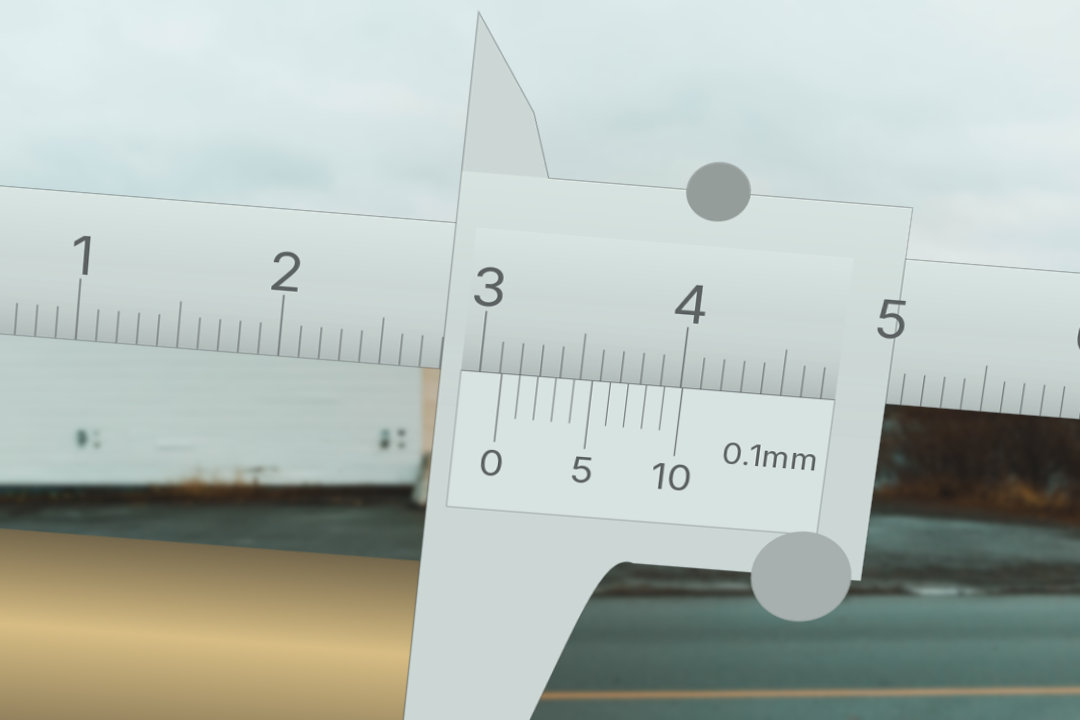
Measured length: 31.1 mm
